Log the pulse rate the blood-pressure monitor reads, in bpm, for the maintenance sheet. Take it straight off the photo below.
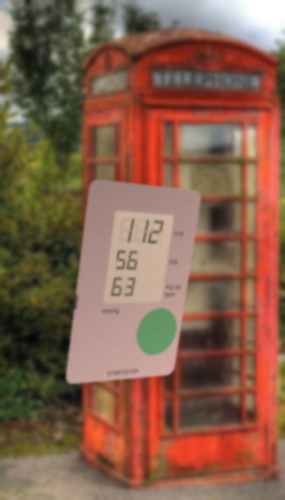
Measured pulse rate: 63 bpm
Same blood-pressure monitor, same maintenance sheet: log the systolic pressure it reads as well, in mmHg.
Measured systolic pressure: 112 mmHg
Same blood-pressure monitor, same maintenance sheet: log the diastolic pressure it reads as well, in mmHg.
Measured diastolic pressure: 56 mmHg
